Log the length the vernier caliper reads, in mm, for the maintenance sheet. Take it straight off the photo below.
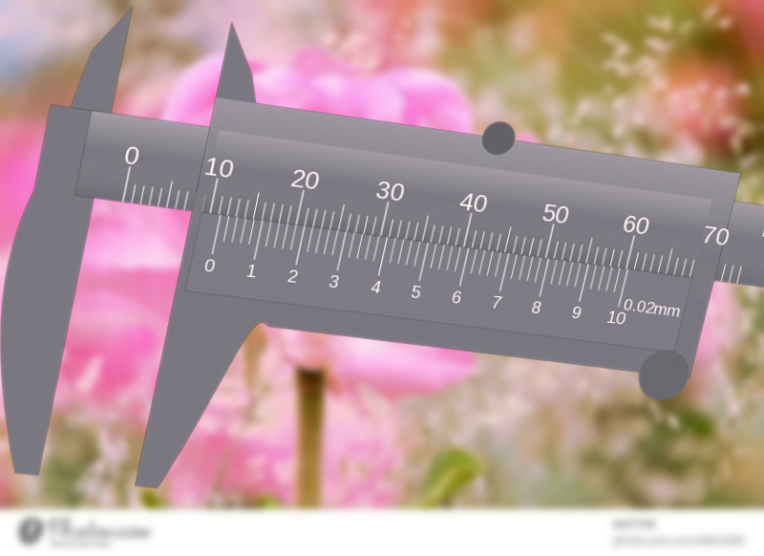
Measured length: 11.2 mm
